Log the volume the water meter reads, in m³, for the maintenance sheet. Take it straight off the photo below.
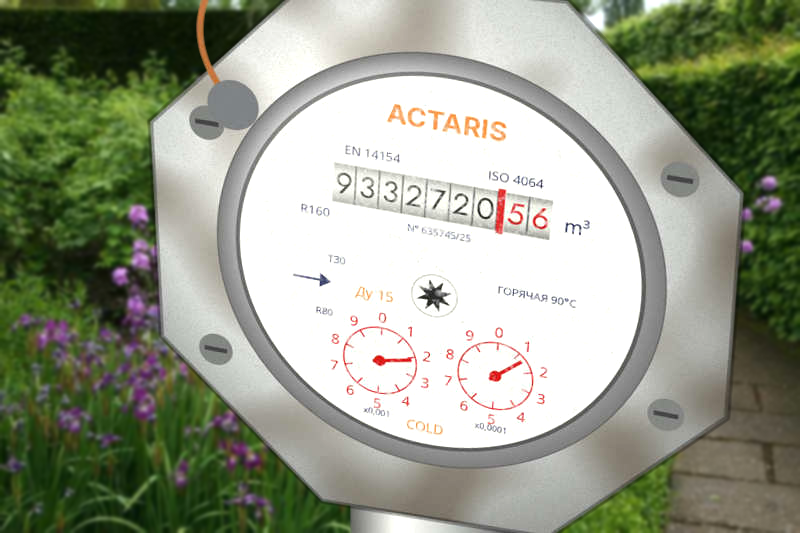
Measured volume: 9332720.5621 m³
